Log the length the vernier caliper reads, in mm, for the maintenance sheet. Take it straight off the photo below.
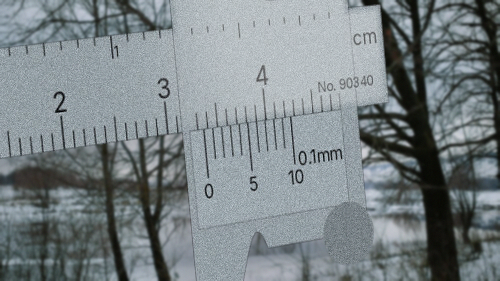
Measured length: 33.6 mm
